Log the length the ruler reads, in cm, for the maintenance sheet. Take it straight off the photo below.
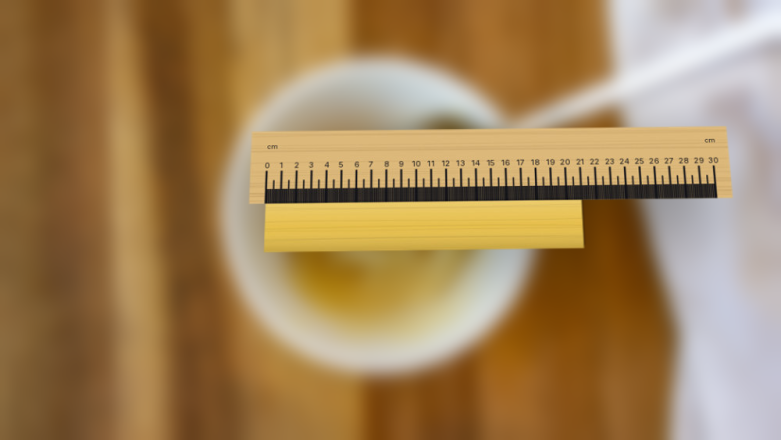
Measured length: 21 cm
